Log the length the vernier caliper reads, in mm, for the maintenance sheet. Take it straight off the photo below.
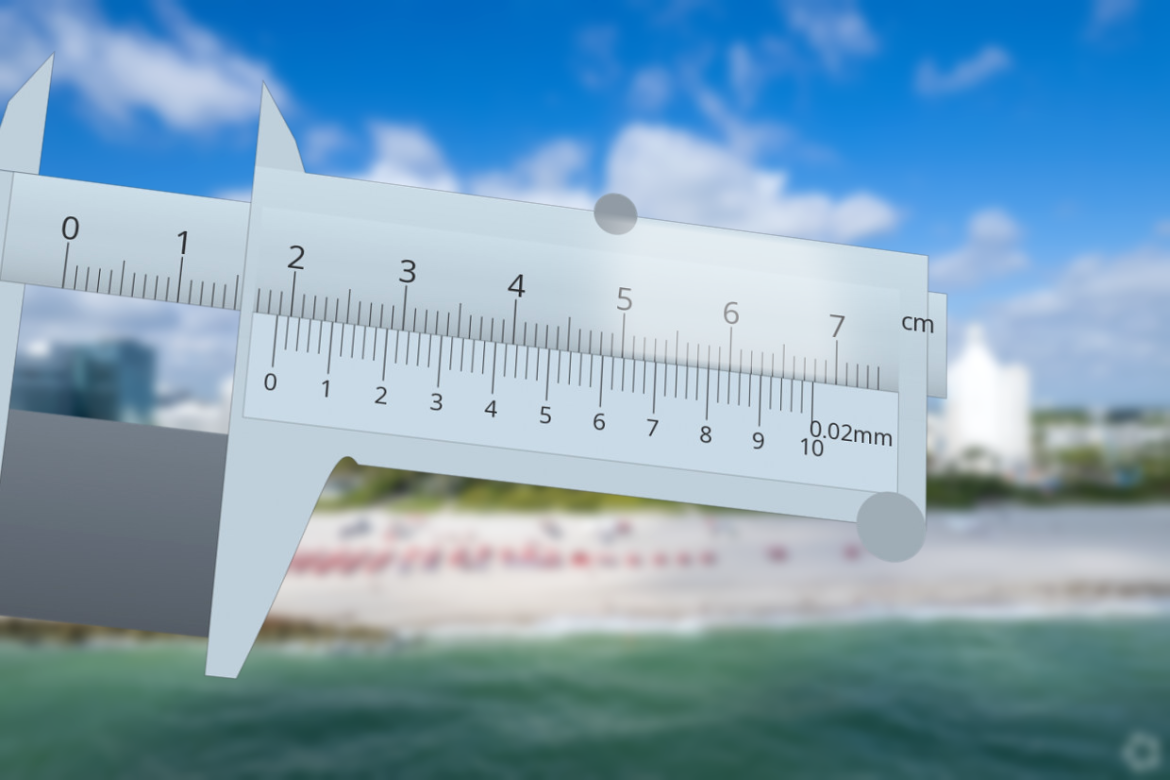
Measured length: 18.8 mm
